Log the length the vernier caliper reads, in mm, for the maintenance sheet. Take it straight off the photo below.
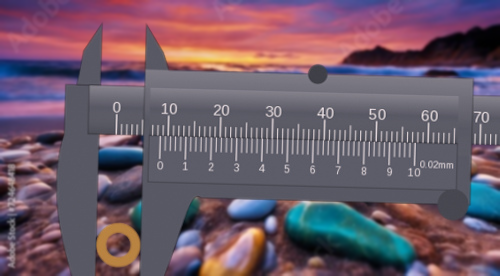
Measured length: 8.5 mm
